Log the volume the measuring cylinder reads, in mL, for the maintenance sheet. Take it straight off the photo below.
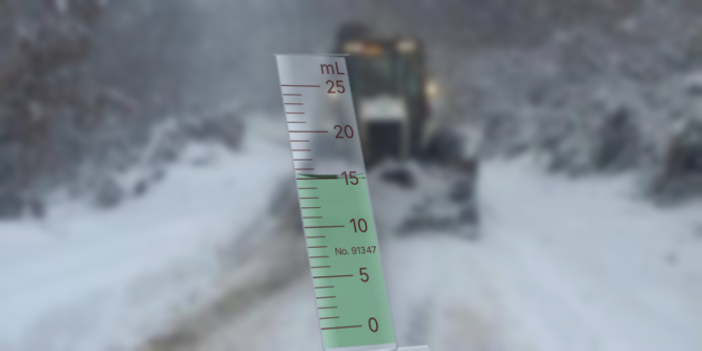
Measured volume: 15 mL
